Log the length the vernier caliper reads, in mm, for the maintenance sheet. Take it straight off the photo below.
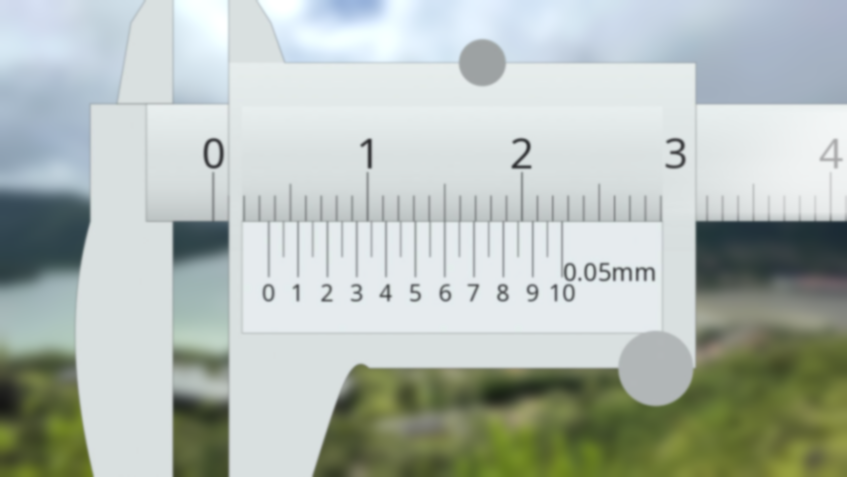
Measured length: 3.6 mm
